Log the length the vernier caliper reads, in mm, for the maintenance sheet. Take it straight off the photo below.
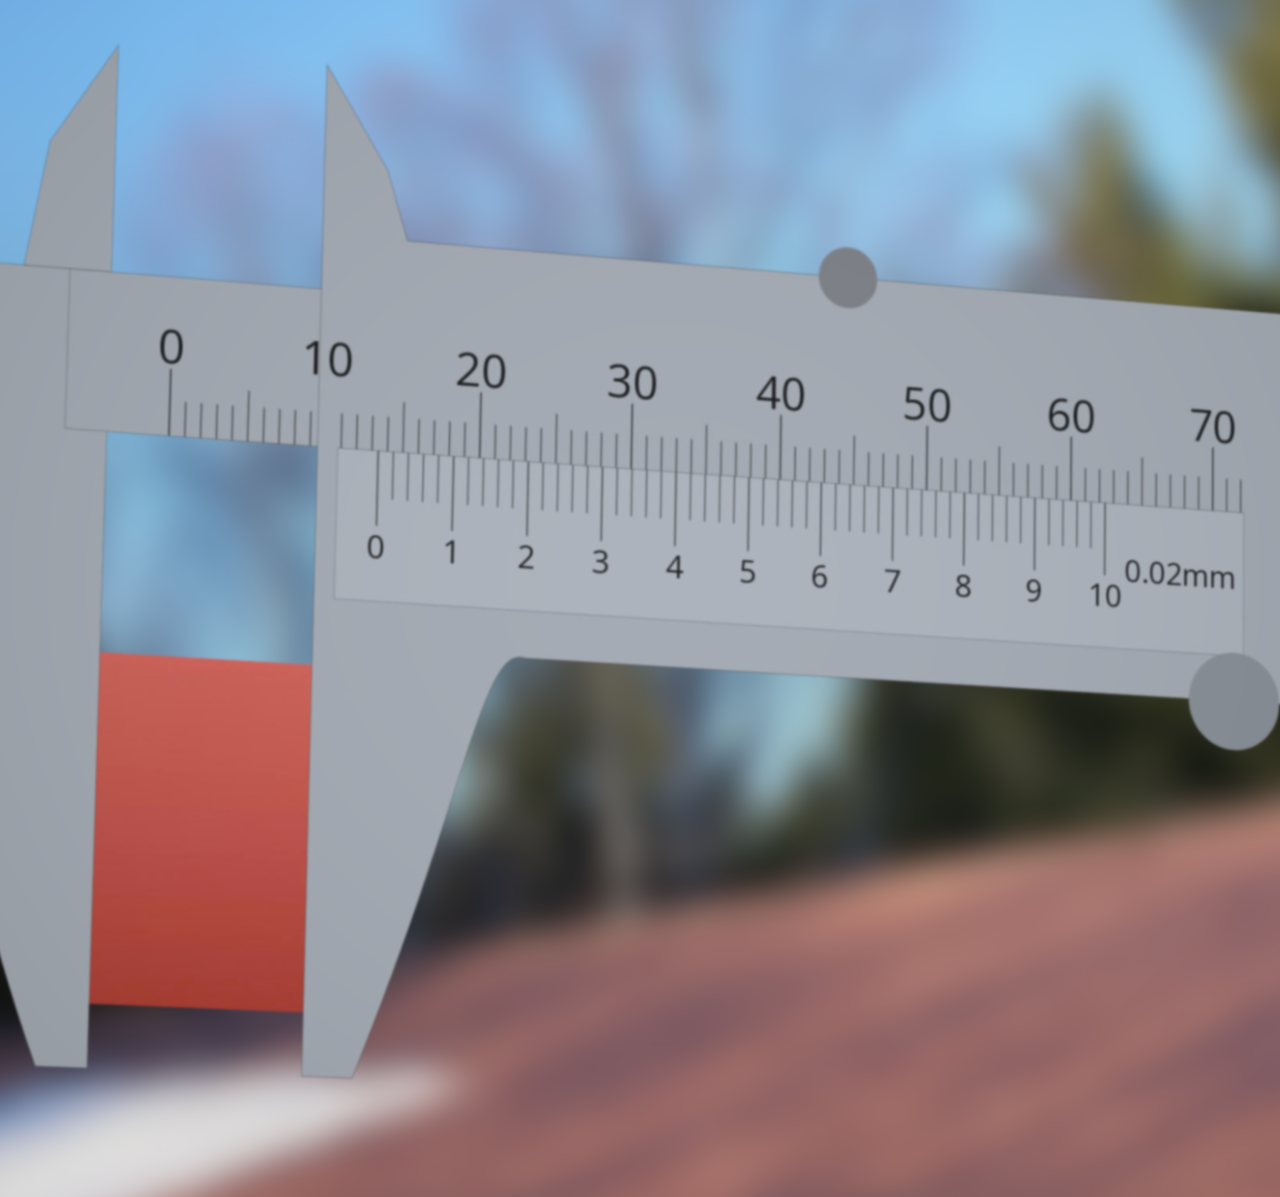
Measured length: 13.4 mm
